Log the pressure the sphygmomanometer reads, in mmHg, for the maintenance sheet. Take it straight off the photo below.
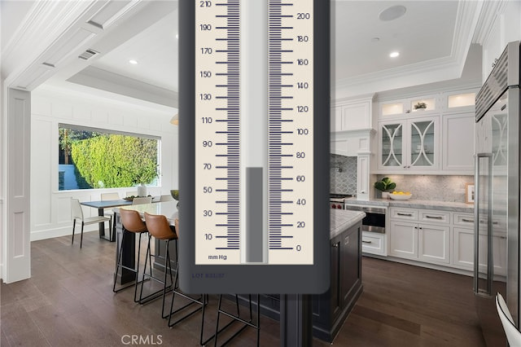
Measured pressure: 70 mmHg
